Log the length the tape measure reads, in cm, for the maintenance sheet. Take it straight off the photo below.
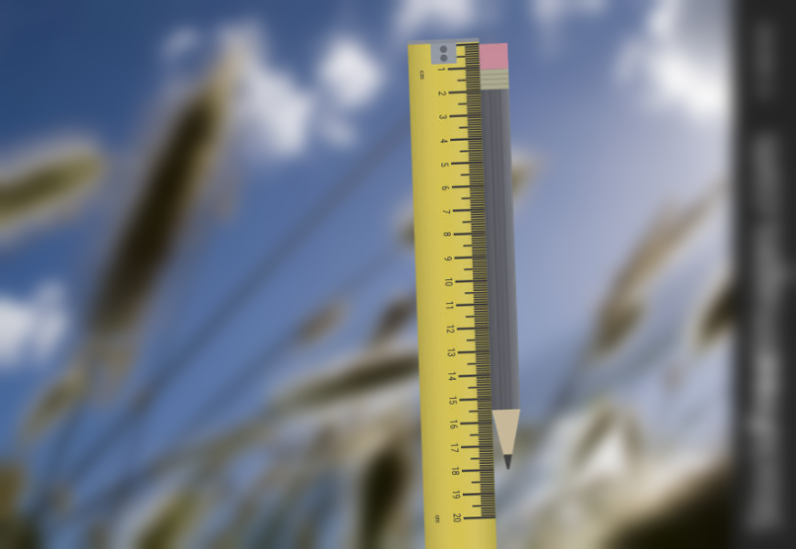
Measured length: 18 cm
